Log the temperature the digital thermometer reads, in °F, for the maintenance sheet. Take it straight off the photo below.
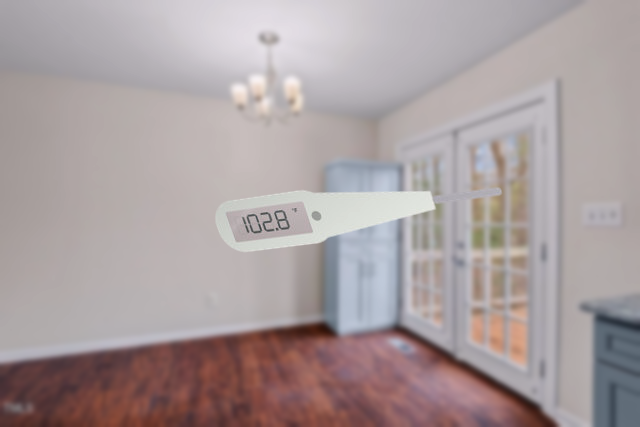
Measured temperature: 102.8 °F
